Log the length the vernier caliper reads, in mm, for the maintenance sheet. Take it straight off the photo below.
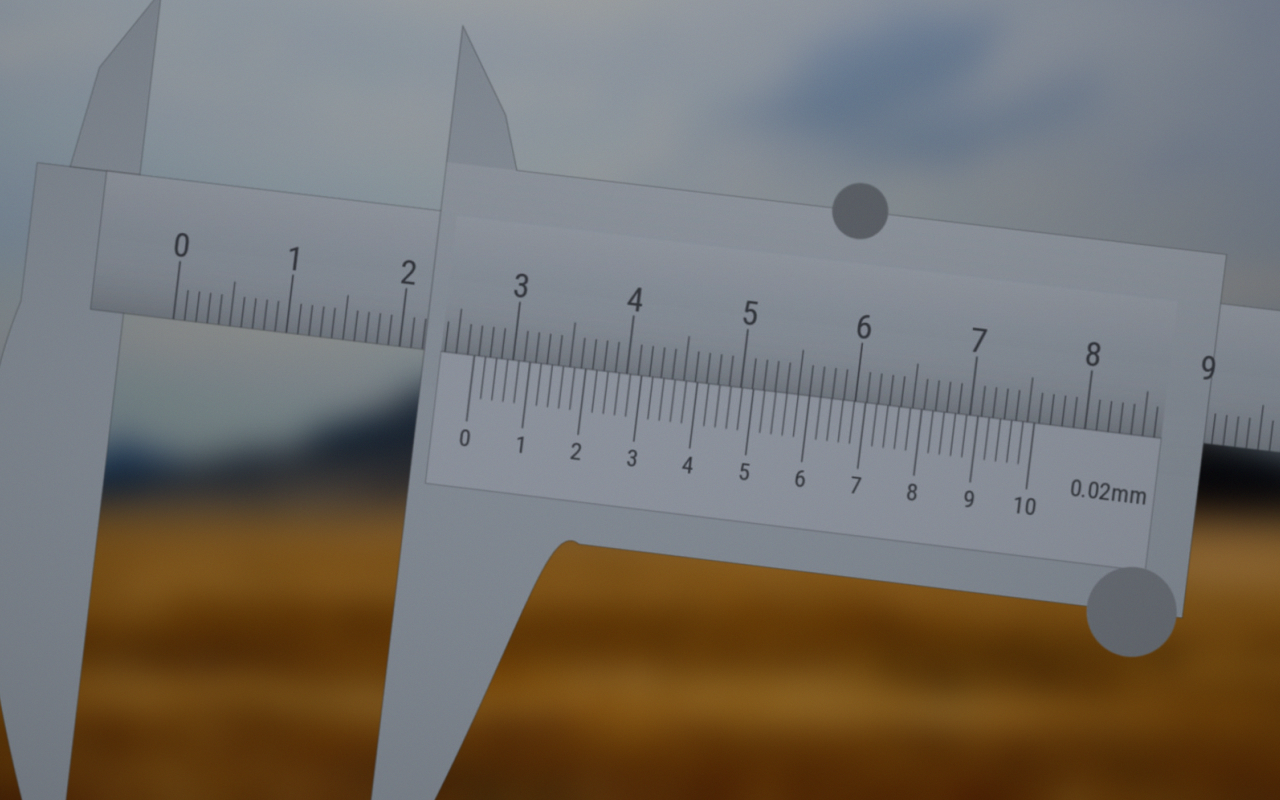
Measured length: 26.6 mm
